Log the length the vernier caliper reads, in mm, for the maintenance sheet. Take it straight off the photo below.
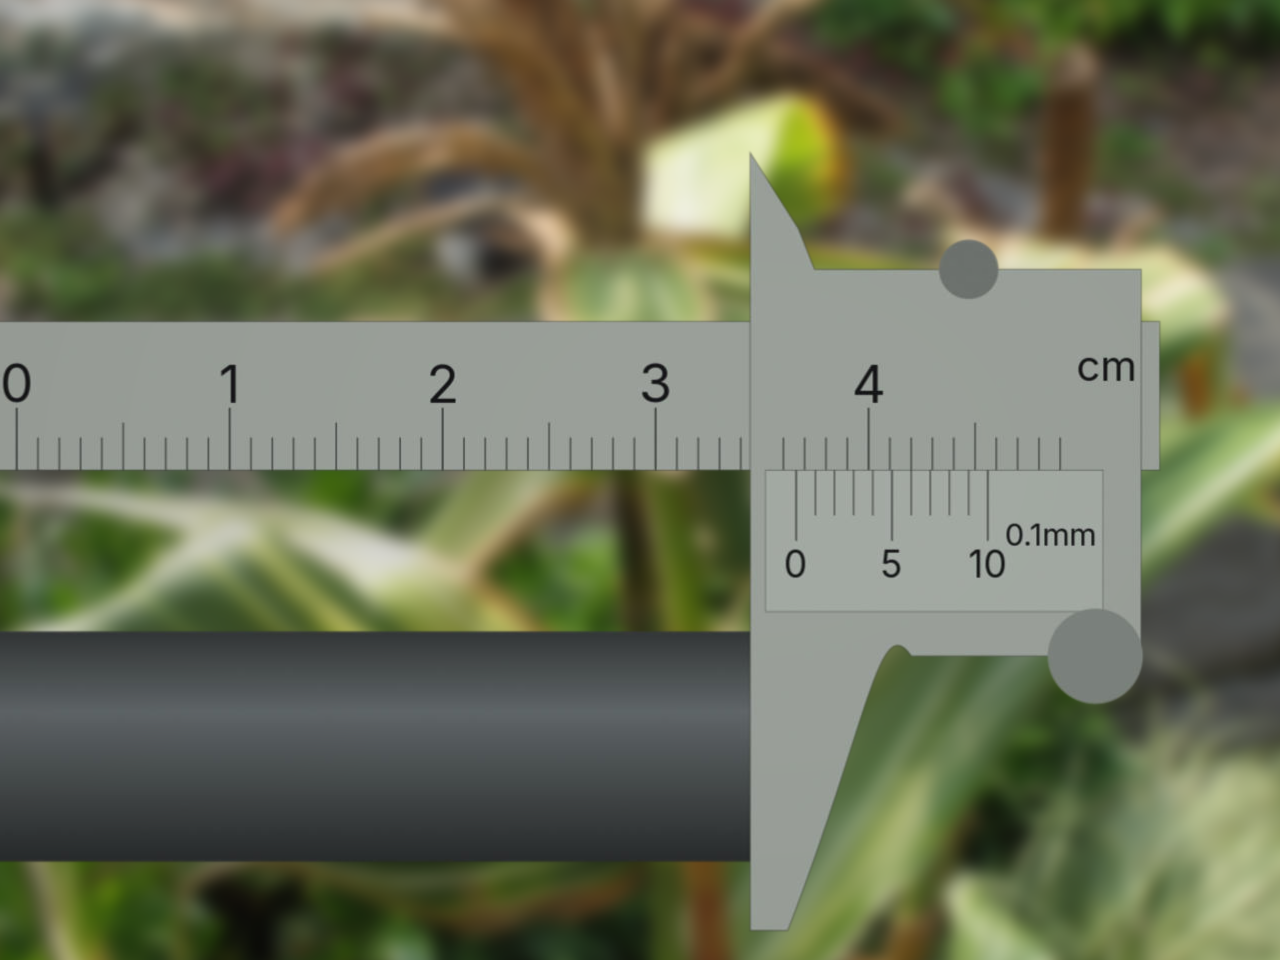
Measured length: 36.6 mm
